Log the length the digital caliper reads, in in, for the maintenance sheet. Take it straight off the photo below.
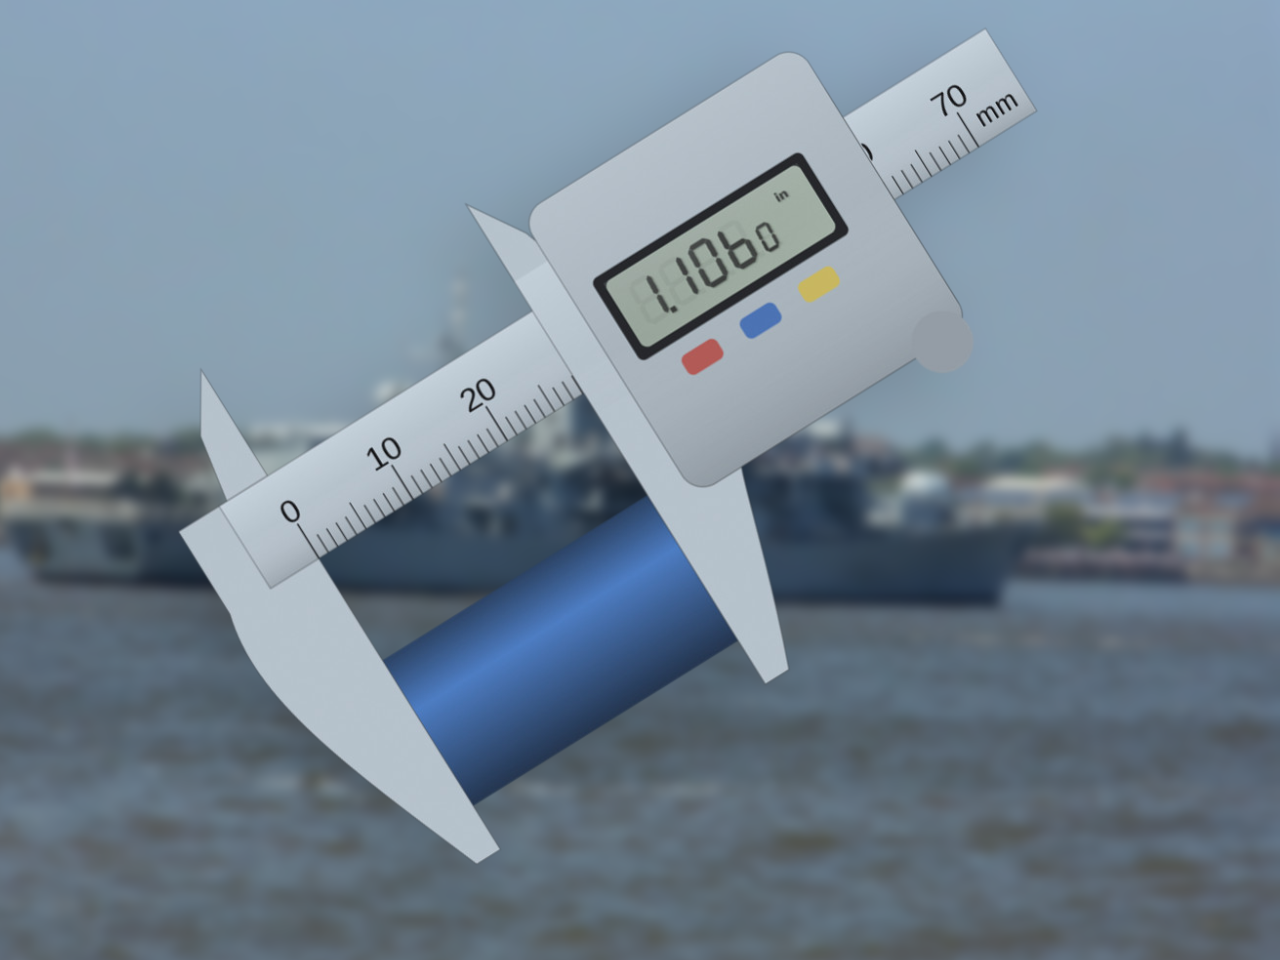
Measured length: 1.1060 in
